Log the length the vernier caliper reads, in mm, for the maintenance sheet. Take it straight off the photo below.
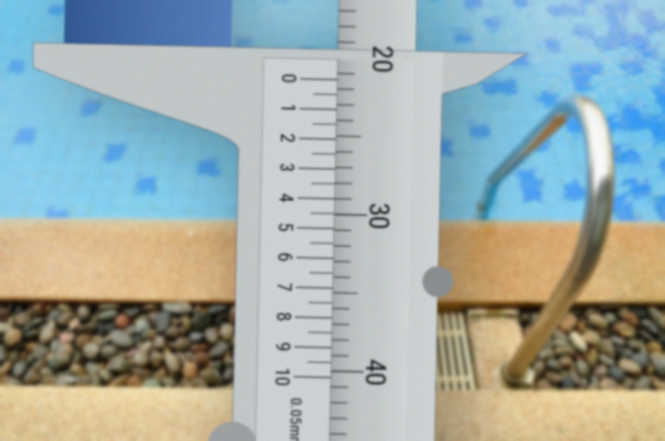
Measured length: 21.4 mm
